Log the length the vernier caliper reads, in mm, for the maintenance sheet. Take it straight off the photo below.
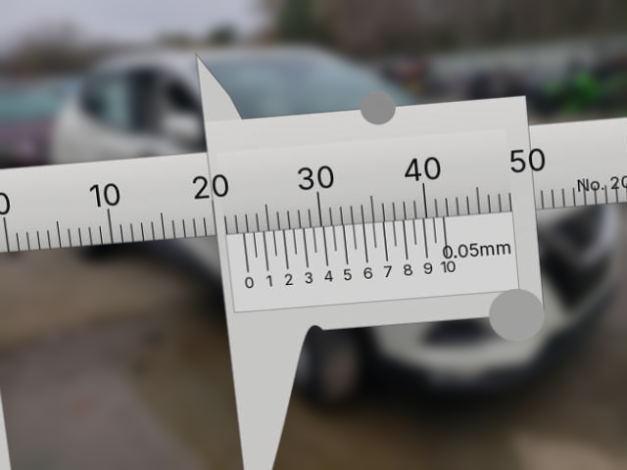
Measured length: 22.6 mm
